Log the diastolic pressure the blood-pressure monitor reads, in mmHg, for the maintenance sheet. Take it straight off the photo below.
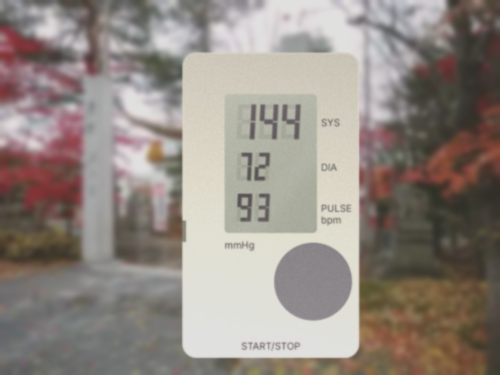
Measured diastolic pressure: 72 mmHg
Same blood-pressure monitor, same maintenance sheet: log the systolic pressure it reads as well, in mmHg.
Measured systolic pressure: 144 mmHg
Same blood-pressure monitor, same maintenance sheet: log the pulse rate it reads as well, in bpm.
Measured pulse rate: 93 bpm
